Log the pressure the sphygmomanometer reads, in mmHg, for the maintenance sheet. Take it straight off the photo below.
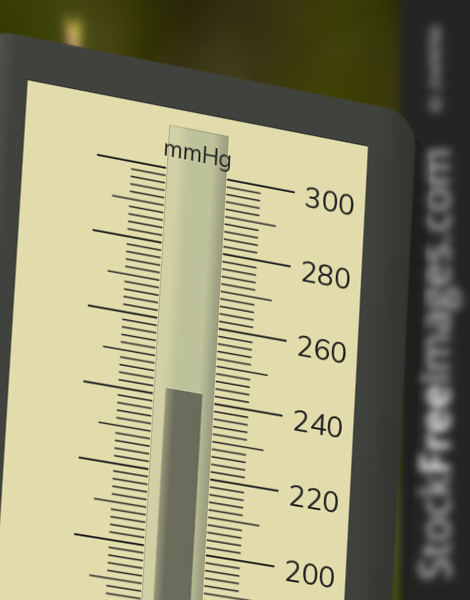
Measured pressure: 242 mmHg
